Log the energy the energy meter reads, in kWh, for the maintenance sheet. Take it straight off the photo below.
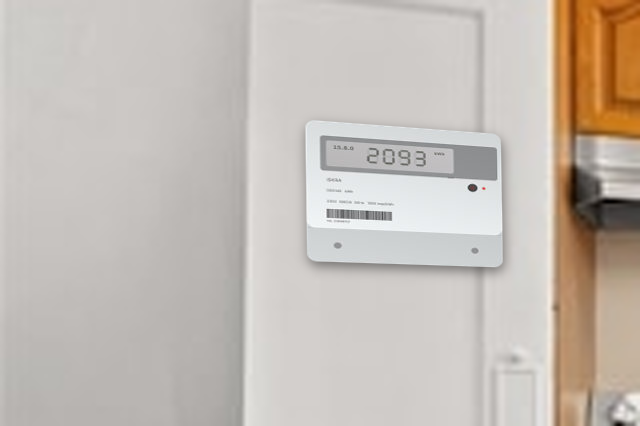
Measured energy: 2093 kWh
